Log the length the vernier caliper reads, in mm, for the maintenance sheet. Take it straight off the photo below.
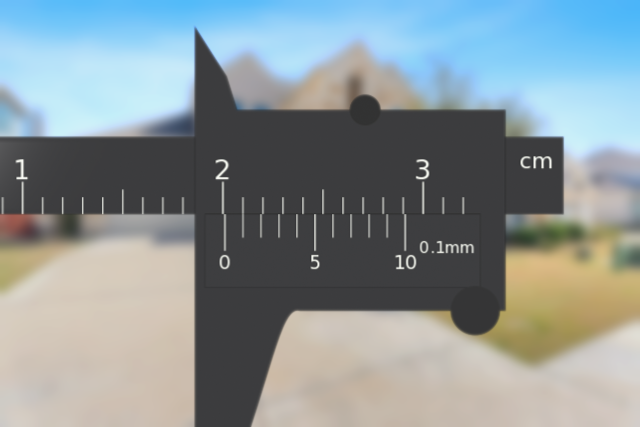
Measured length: 20.1 mm
